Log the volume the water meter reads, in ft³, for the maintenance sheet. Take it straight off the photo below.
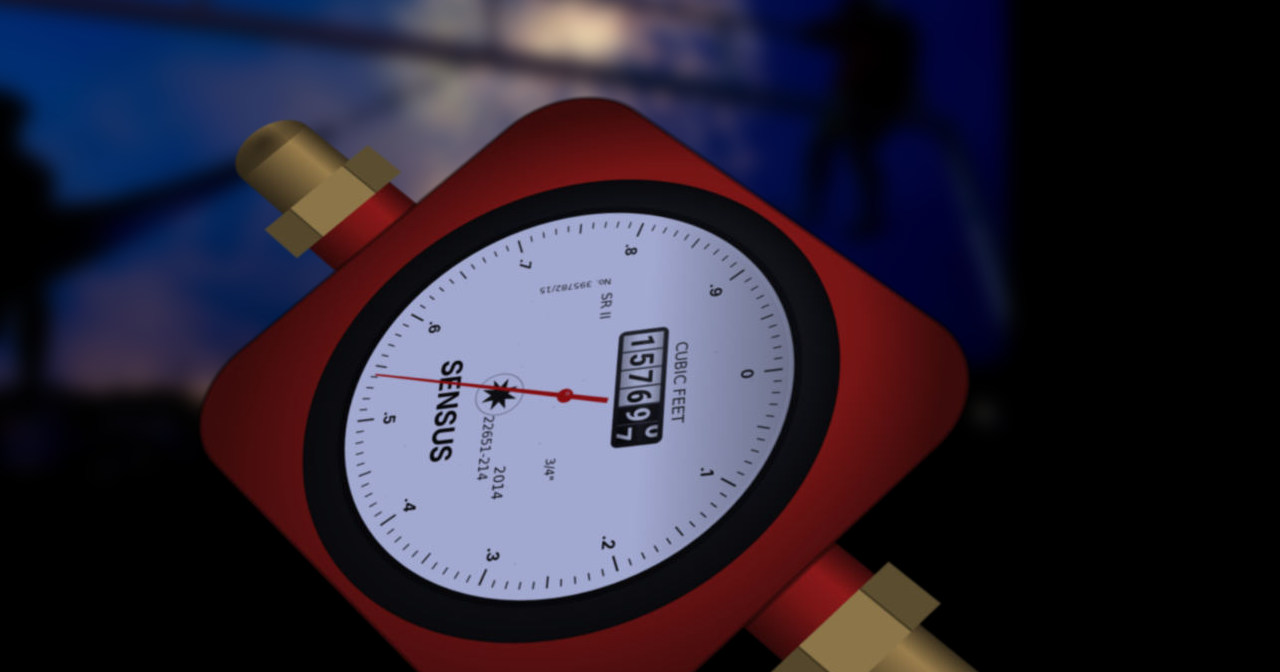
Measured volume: 157696.54 ft³
